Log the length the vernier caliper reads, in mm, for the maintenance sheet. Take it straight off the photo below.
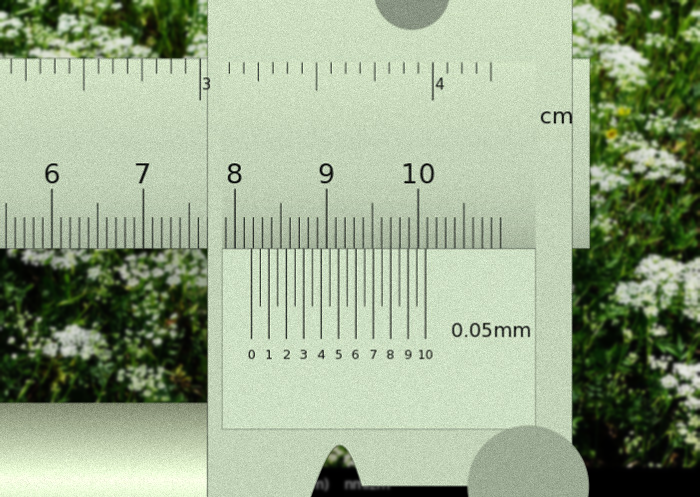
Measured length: 81.8 mm
